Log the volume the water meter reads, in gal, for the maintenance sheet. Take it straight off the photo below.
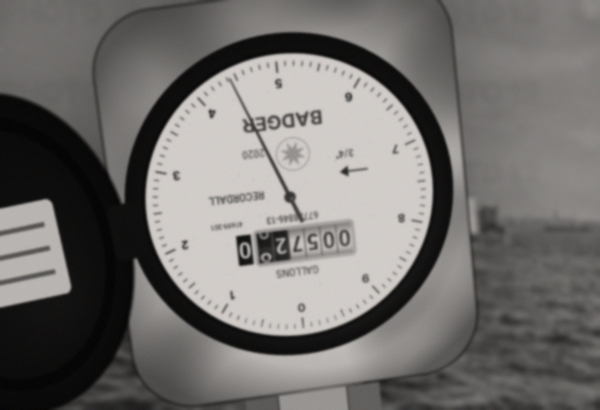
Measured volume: 57284.4 gal
